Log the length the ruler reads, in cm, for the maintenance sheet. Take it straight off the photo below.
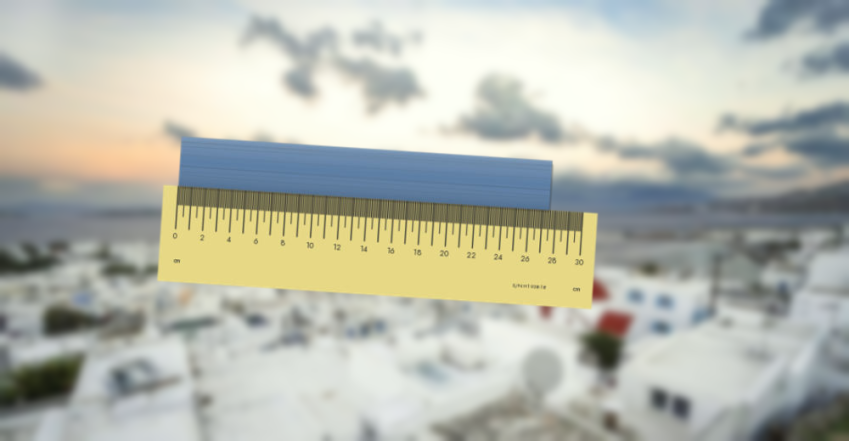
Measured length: 27.5 cm
